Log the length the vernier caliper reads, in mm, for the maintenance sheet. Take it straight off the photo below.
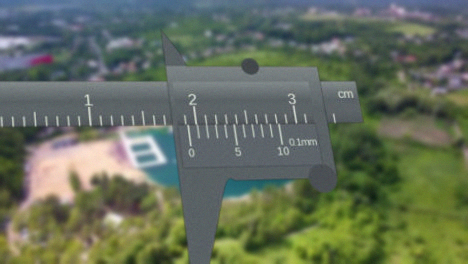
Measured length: 19.2 mm
